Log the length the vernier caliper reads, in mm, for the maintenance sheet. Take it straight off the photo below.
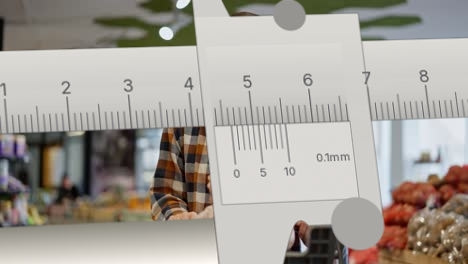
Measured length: 46.4 mm
